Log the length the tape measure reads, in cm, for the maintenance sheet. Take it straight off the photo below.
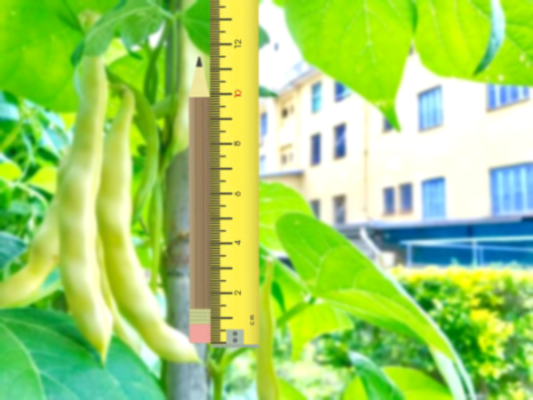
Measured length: 11.5 cm
